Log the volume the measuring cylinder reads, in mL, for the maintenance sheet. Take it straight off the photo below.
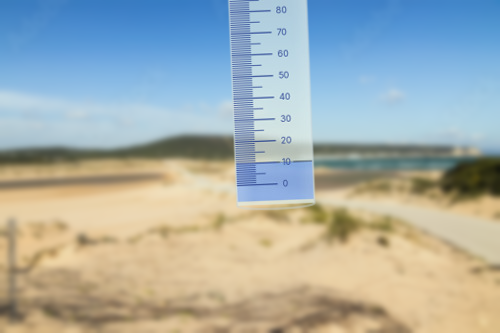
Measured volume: 10 mL
